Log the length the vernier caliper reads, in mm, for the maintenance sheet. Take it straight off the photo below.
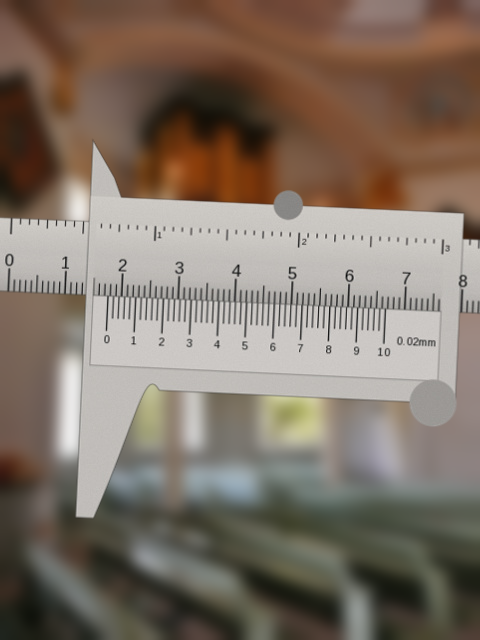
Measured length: 17.6 mm
